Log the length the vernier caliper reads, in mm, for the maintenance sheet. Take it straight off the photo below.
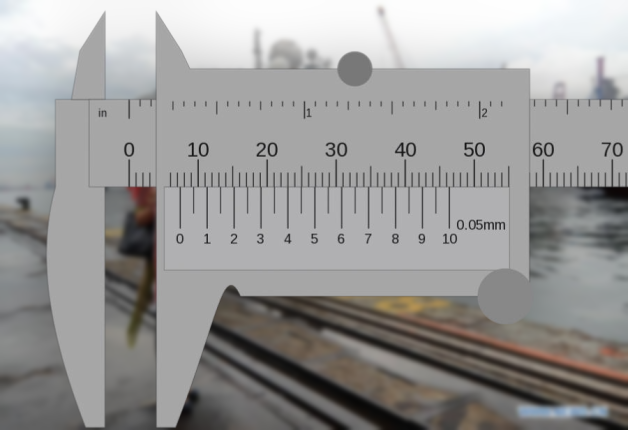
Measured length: 7.4 mm
